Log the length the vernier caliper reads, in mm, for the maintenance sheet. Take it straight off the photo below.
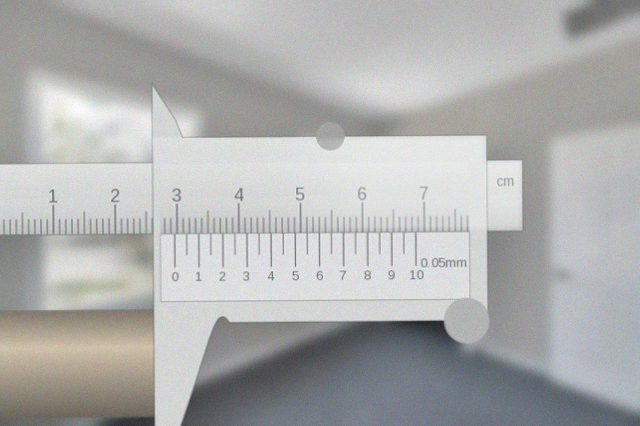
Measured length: 29.6 mm
